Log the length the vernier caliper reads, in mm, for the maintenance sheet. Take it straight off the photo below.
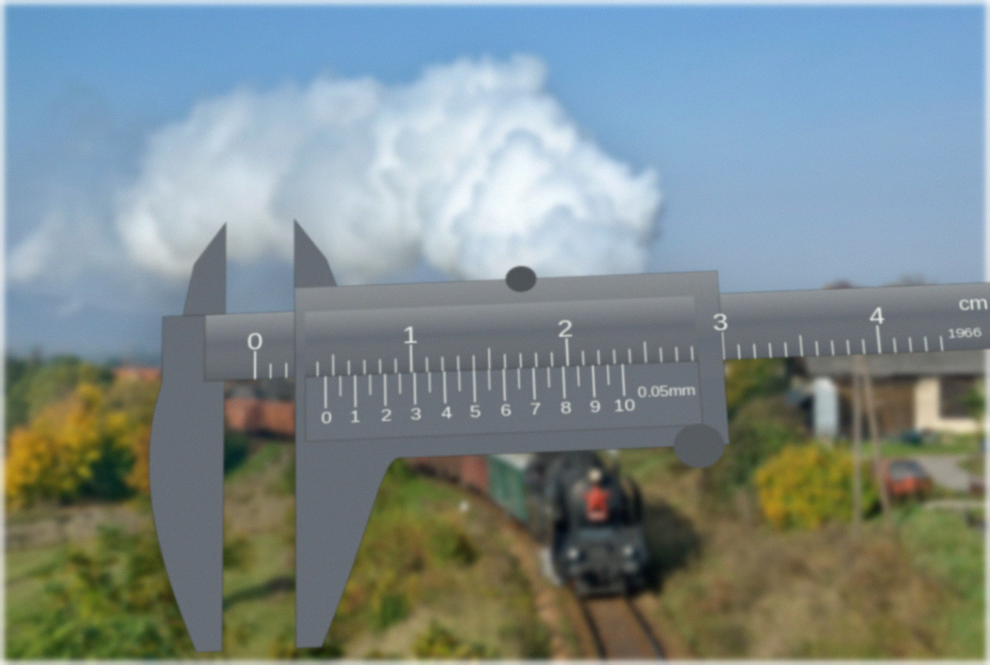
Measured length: 4.5 mm
